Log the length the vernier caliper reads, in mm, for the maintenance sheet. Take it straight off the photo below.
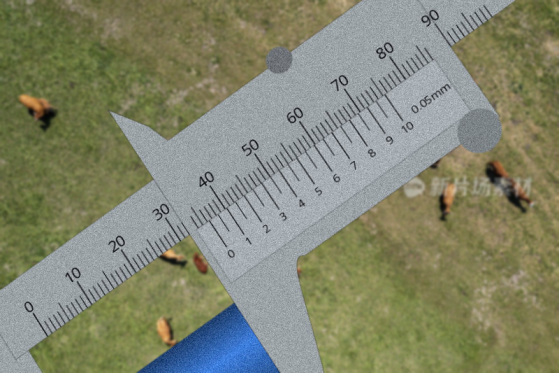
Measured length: 36.4 mm
